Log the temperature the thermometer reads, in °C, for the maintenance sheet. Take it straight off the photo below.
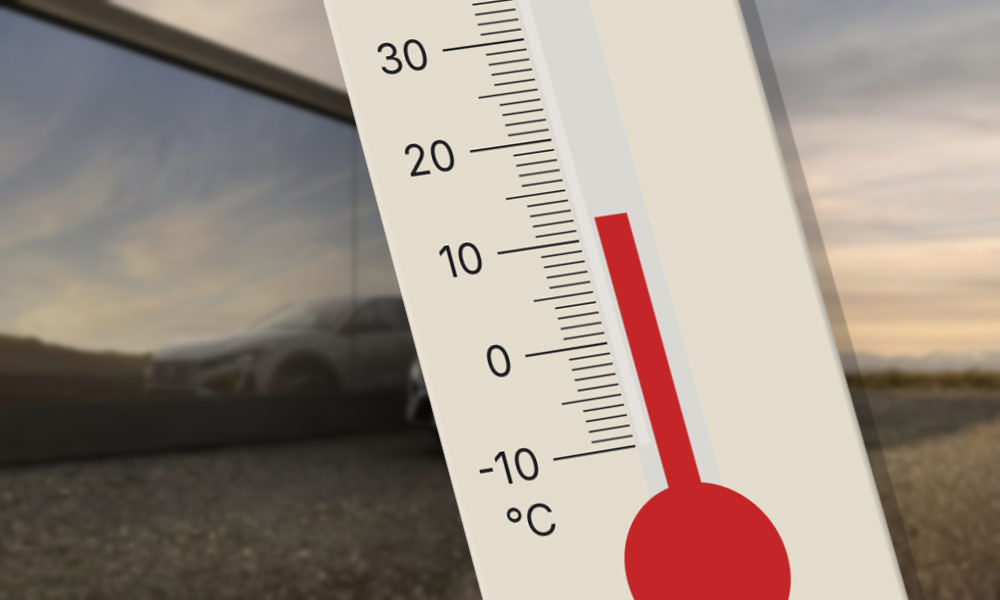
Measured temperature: 12 °C
